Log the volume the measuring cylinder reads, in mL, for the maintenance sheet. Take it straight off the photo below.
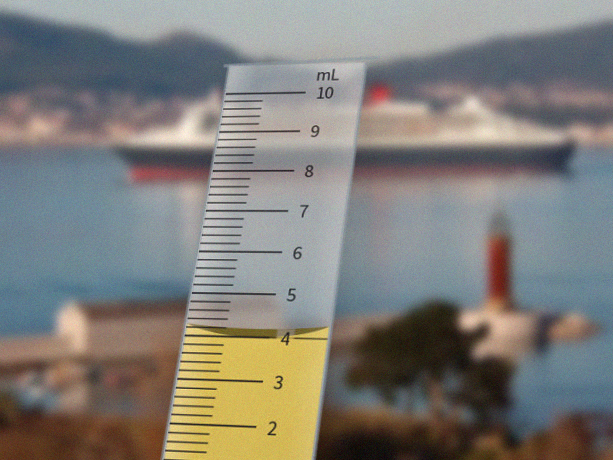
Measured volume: 4 mL
